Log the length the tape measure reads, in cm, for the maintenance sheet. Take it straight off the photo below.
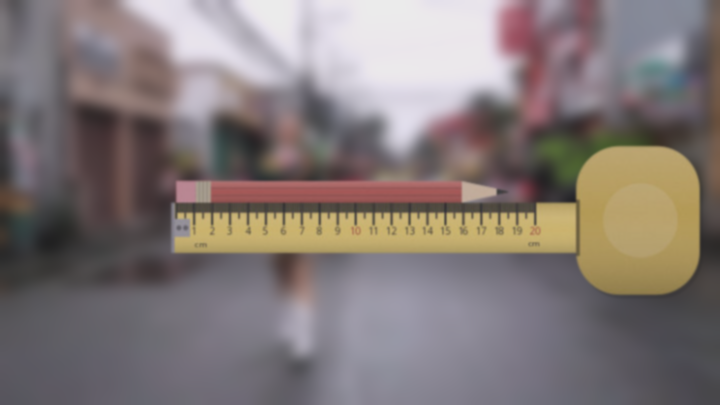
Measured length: 18.5 cm
